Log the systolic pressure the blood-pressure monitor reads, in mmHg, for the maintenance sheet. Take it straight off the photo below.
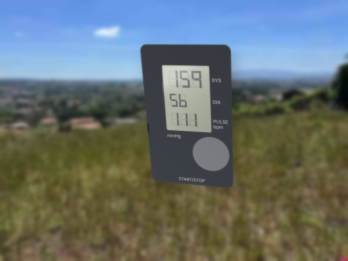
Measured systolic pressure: 159 mmHg
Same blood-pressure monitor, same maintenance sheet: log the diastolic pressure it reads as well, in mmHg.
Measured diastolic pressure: 56 mmHg
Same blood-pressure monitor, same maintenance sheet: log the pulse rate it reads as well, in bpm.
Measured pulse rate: 111 bpm
